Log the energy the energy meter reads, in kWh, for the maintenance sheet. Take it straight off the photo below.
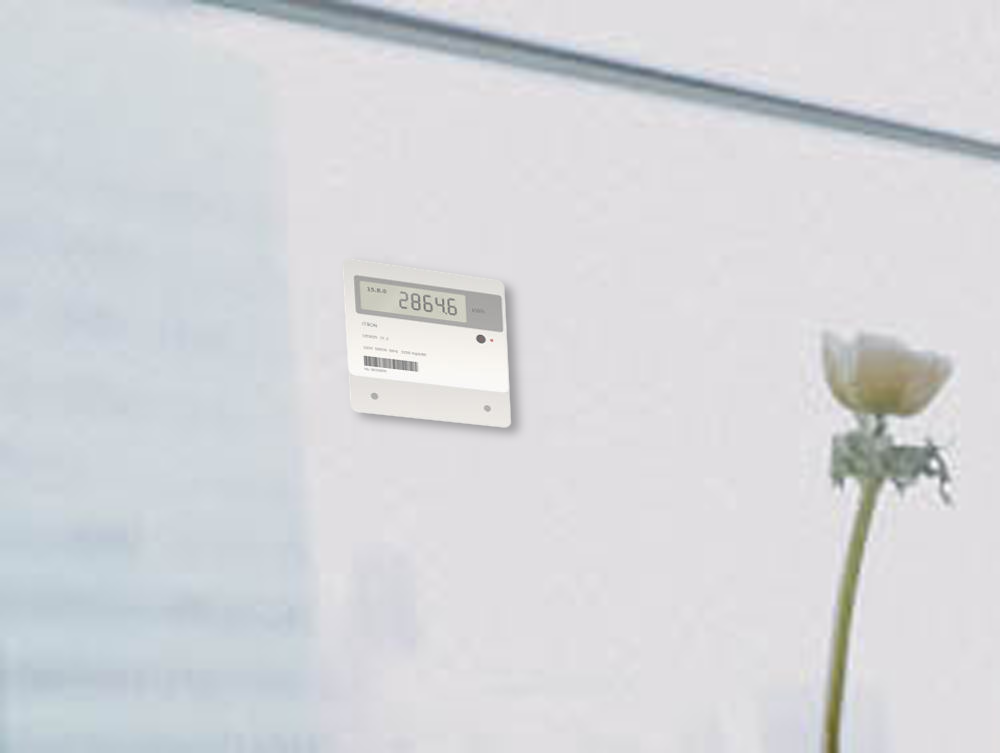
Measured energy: 2864.6 kWh
